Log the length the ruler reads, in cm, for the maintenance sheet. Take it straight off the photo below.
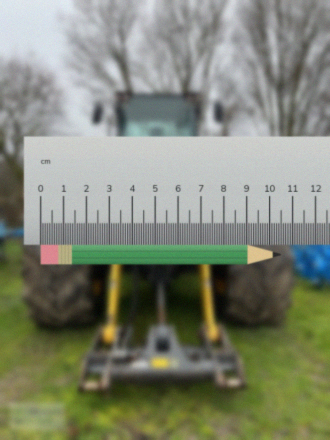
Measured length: 10.5 cm
